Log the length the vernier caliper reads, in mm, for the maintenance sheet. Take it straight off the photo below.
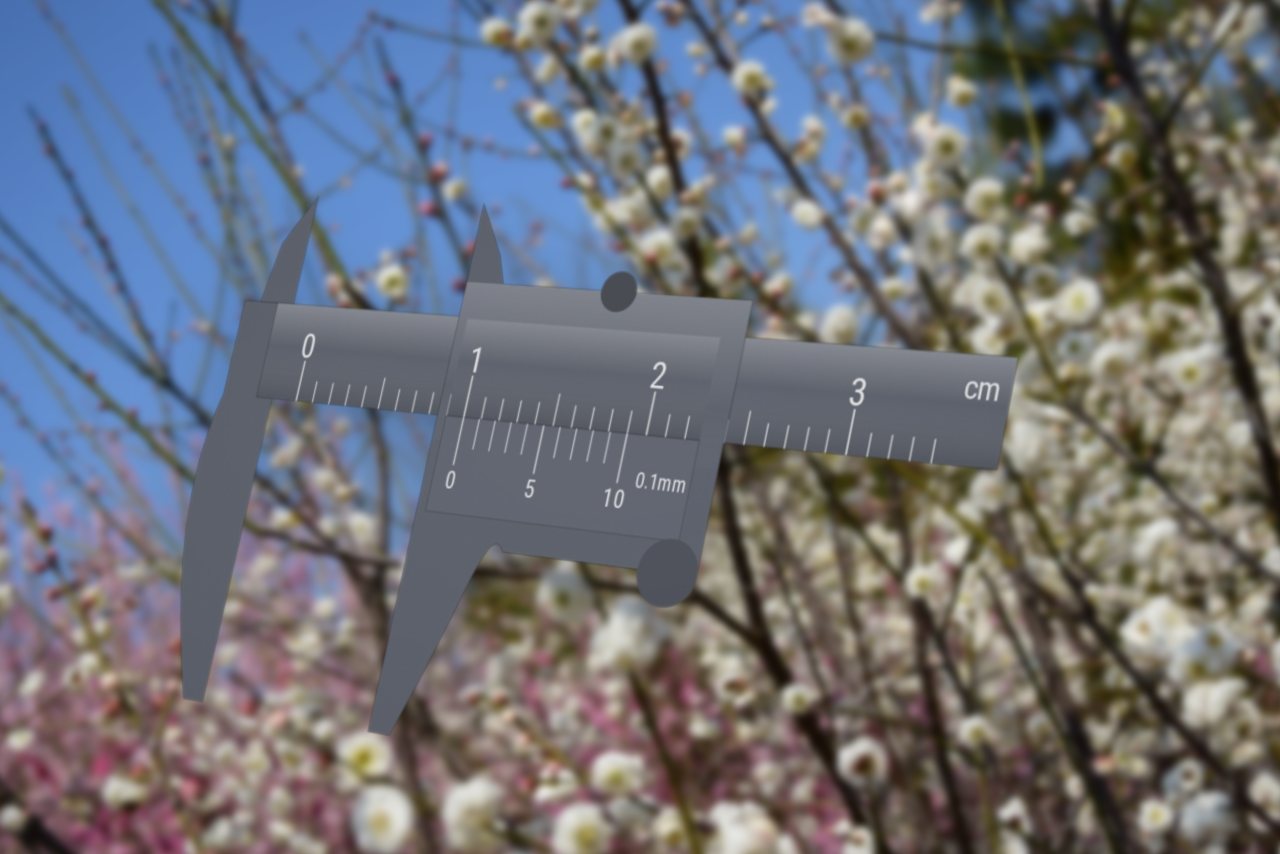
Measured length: 10.0 mm
